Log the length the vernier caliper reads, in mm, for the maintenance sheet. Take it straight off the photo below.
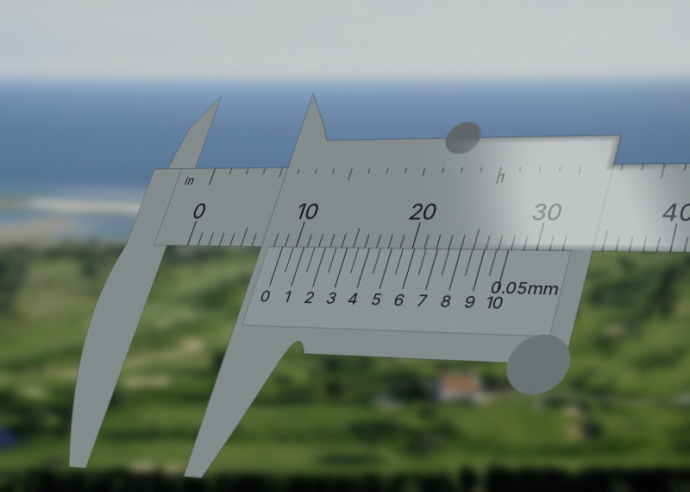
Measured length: 8.8 mm
